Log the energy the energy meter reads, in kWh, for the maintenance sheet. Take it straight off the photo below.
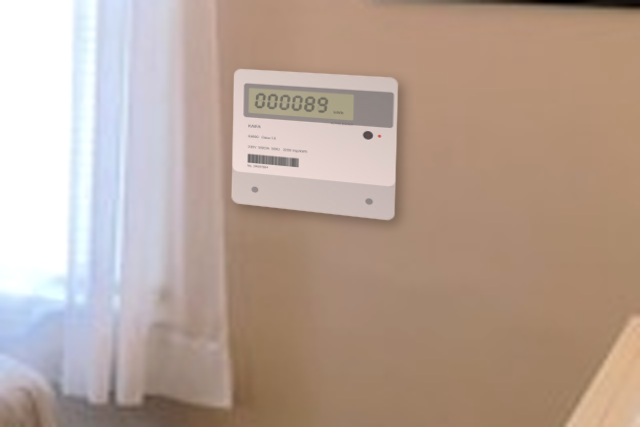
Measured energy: 89 kWh
